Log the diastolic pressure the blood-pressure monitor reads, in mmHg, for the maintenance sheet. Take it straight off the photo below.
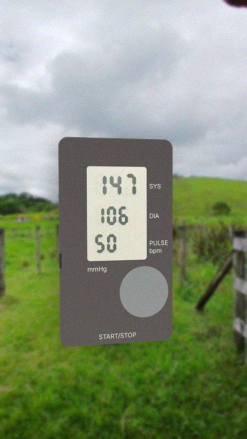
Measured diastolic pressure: 106 mmHg
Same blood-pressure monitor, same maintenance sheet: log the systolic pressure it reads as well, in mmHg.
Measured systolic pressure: 147 mmHg
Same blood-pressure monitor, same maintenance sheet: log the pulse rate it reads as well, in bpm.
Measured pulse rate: 50 bpm
